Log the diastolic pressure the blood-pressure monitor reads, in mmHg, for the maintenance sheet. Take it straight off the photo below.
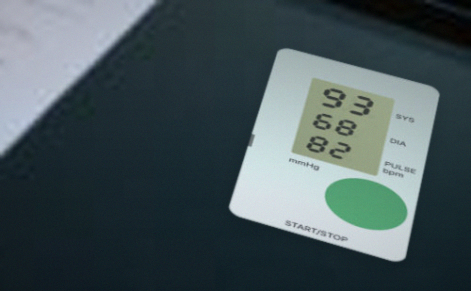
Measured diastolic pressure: 68 mmHg
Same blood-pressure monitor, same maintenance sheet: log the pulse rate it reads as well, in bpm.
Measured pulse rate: 82 bpm
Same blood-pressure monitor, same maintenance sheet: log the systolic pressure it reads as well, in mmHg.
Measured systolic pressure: 93 mmHg
